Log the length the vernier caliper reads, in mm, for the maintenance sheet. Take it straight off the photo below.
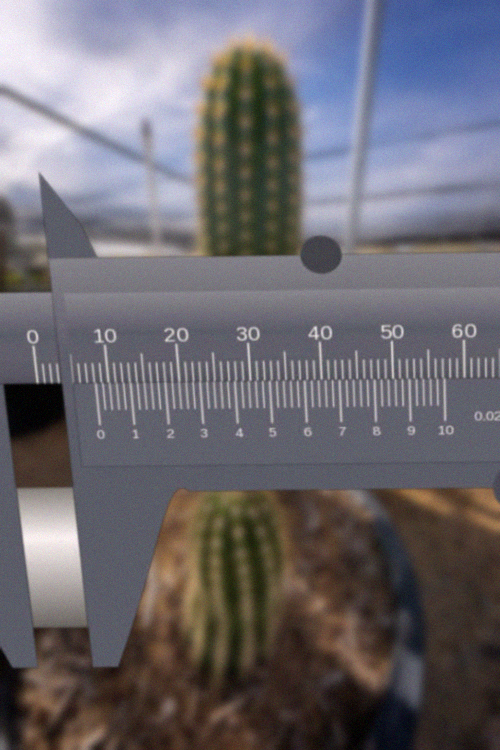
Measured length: 8.2 mm
